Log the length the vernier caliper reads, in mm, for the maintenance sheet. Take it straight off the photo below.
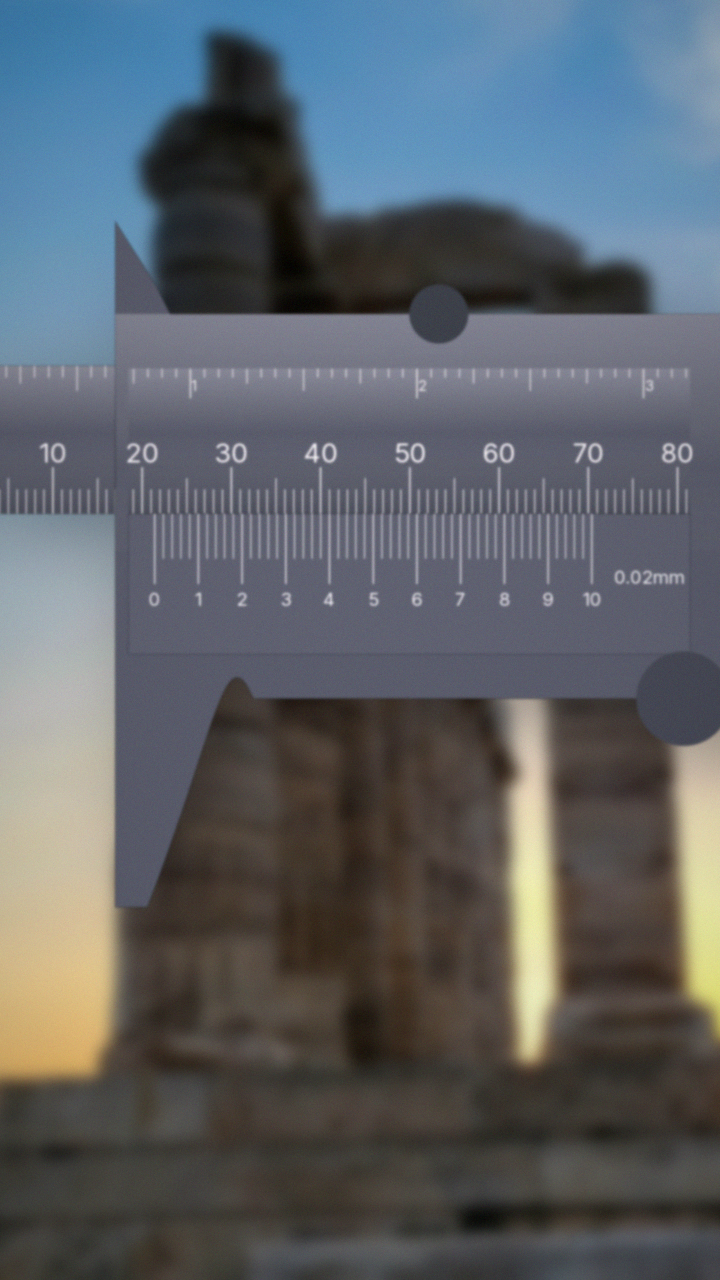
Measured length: 21.4 mm
